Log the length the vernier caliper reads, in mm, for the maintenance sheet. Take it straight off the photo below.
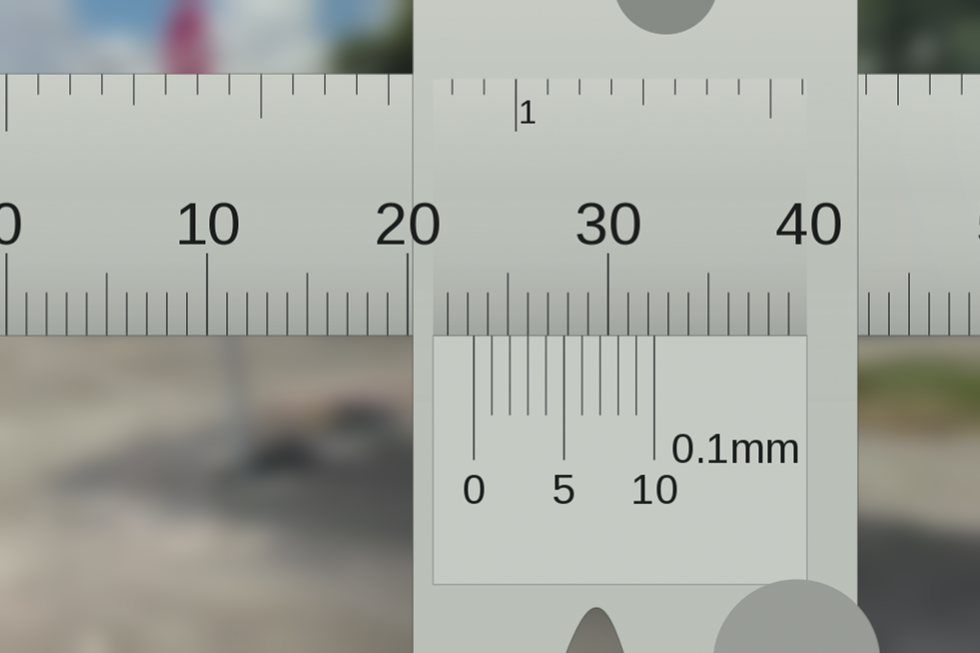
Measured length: 23.3 mm
